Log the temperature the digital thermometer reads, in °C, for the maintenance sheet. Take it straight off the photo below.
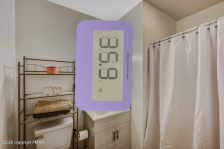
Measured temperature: 35.9 °C
